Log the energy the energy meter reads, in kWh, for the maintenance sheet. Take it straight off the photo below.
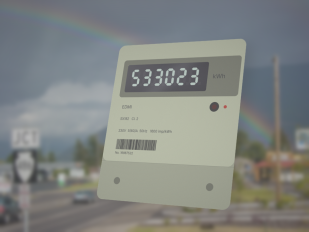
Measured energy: 533023 kWh
